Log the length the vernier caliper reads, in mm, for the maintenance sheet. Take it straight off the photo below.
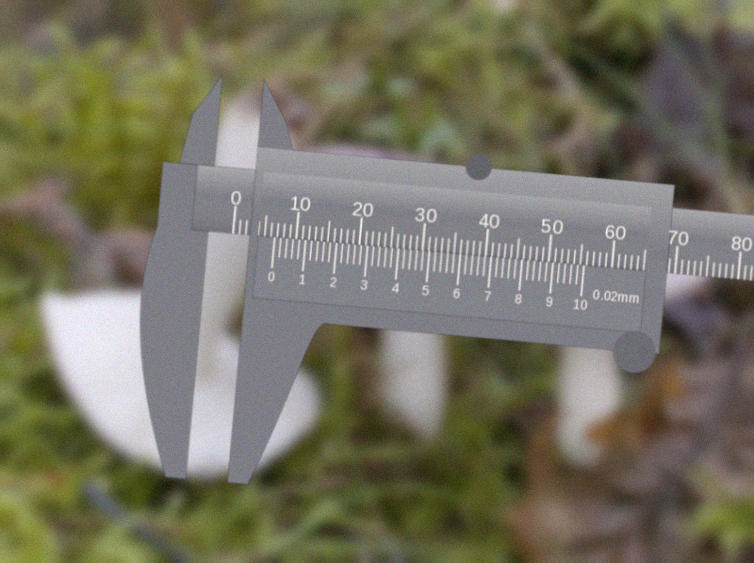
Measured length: 6.6 mm
